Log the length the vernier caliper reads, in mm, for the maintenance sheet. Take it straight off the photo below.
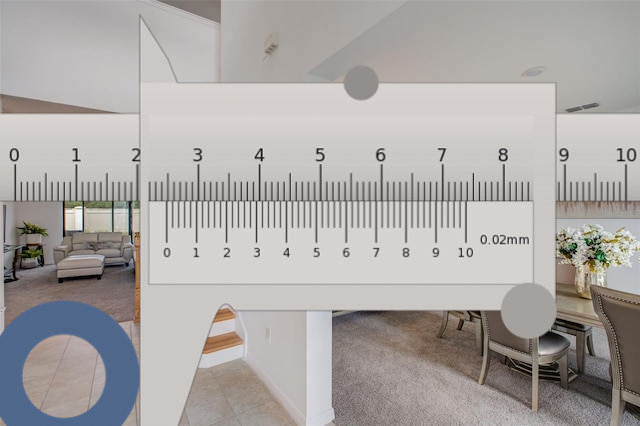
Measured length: 24.8 mm
